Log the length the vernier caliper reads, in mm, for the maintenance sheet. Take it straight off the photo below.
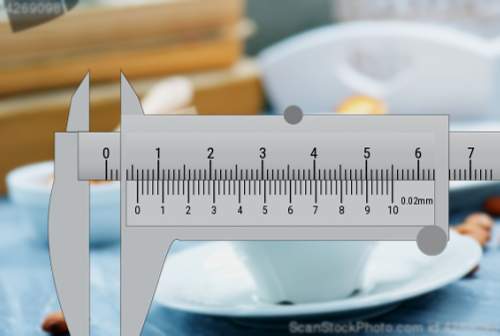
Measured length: 6.0 mm
